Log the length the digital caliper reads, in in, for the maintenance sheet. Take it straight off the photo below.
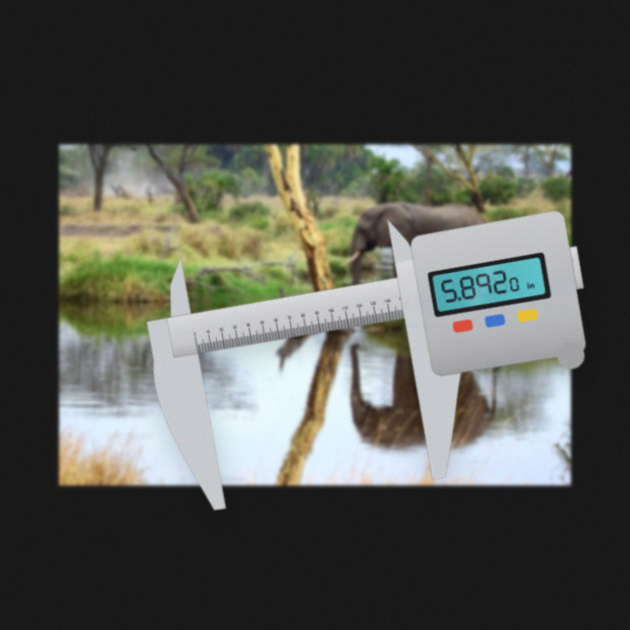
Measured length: 5.8920 in
